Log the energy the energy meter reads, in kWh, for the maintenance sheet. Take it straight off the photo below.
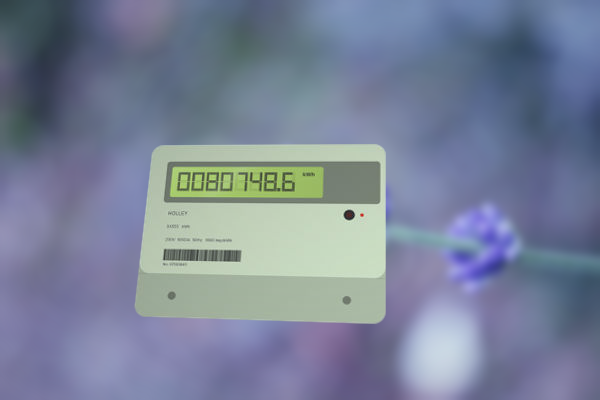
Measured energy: 80748.6 kWh
